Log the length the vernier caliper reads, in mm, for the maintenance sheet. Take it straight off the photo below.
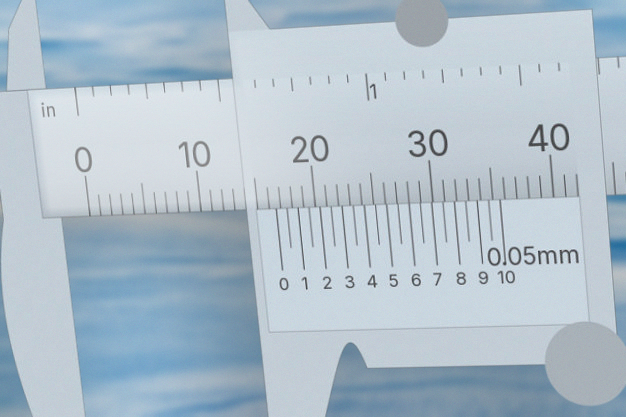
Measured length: 16.6 mm
